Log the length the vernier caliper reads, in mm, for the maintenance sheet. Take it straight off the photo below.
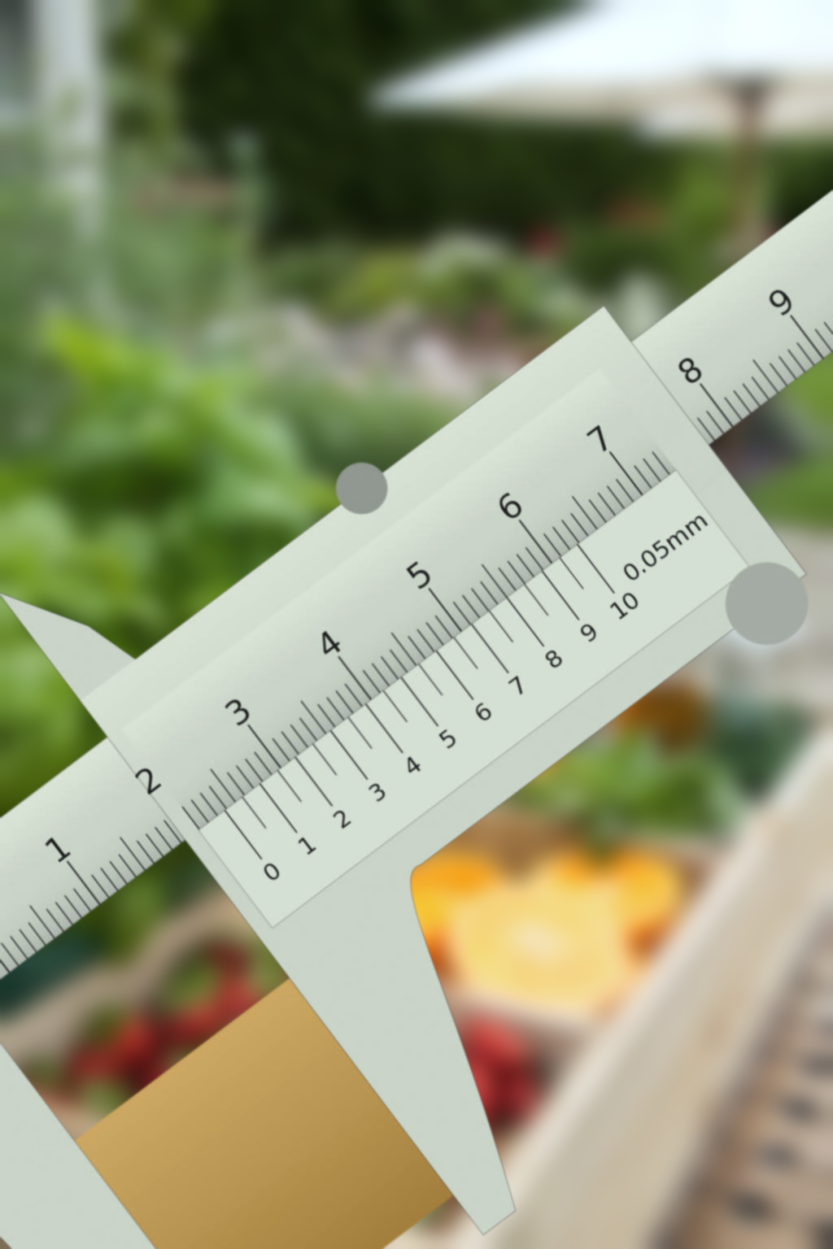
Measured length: 23.8 mm
